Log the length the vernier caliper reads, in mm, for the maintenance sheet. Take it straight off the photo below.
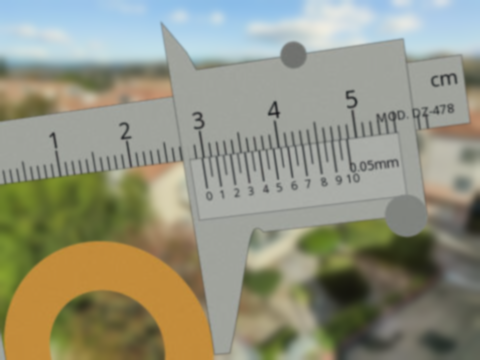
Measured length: 29.8 mm
